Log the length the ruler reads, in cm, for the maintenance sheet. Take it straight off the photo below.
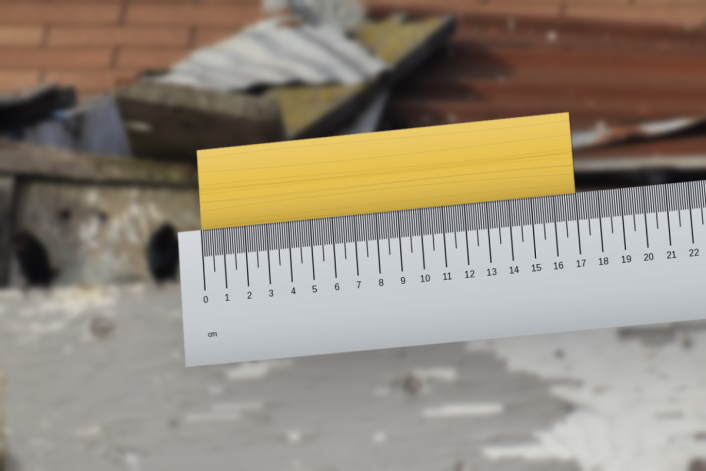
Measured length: 17 cm
